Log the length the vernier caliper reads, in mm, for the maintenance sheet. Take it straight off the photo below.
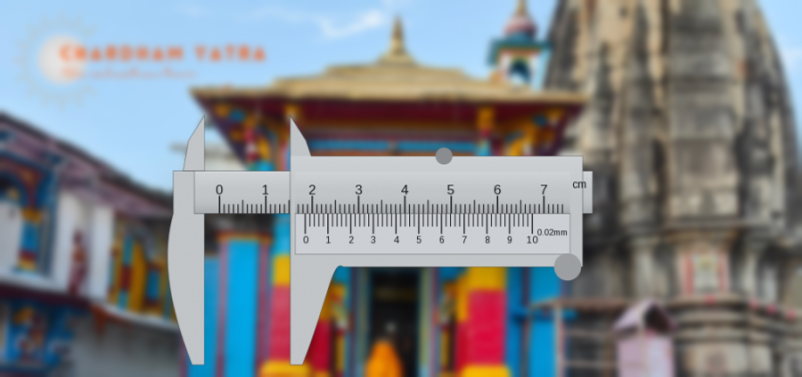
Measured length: 18.5 mm
